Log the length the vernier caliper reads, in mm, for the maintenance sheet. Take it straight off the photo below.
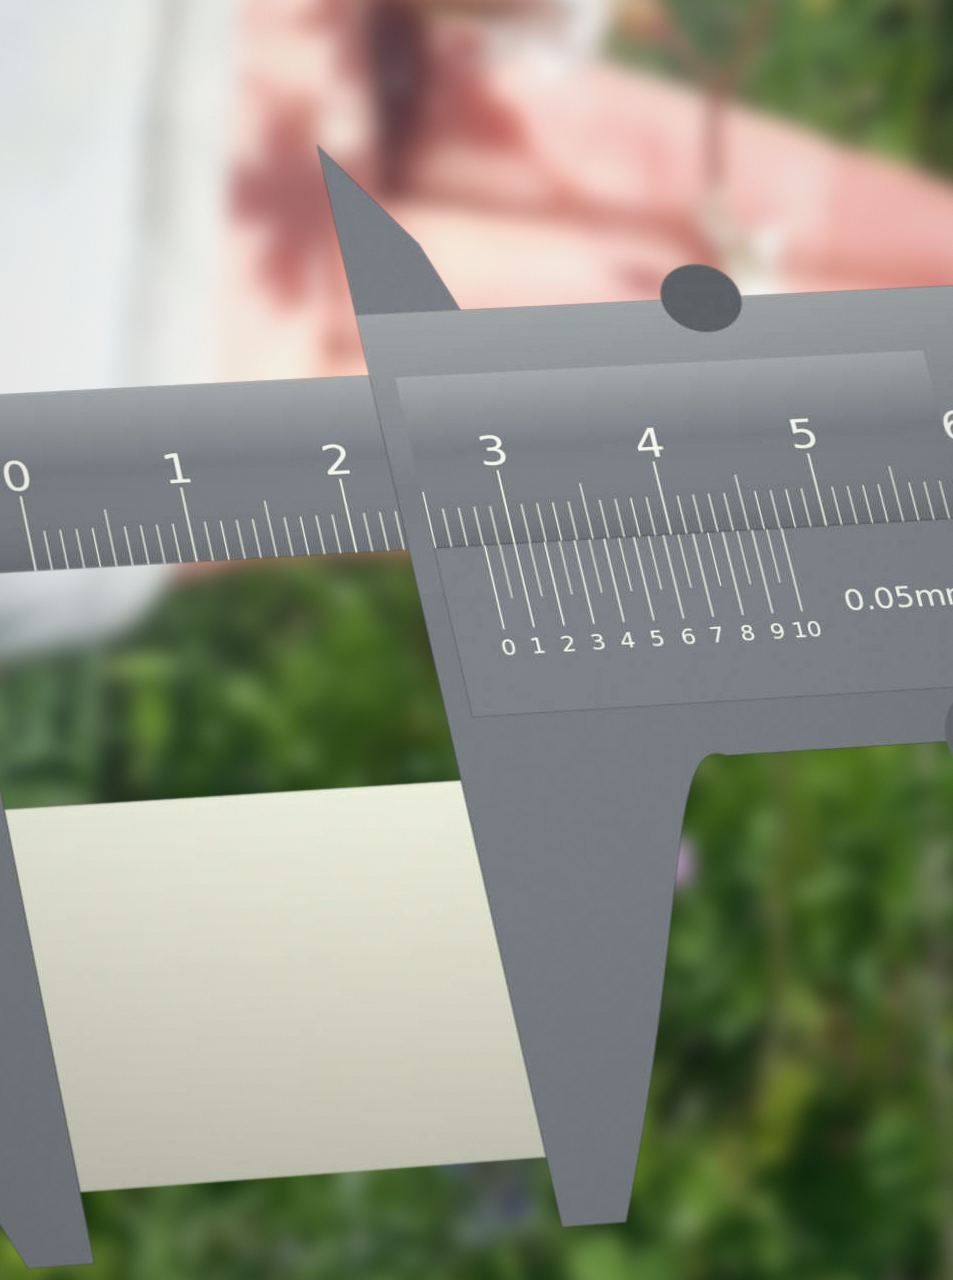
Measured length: 28.1 mm
